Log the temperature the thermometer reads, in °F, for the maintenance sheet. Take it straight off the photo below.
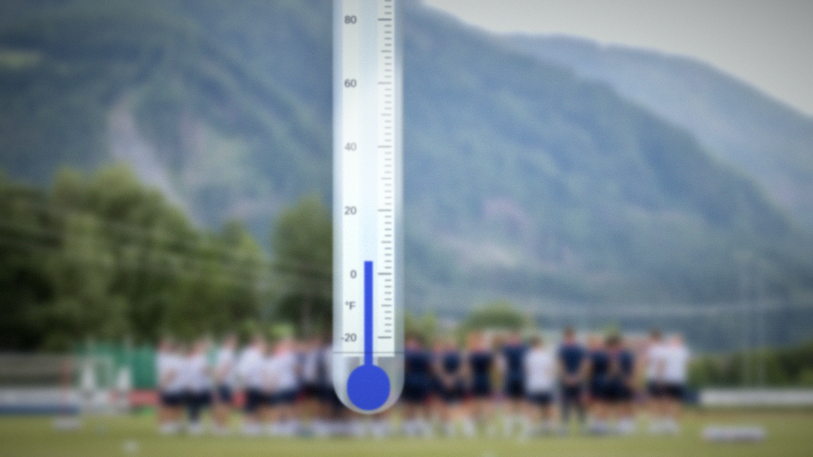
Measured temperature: 4 °F
